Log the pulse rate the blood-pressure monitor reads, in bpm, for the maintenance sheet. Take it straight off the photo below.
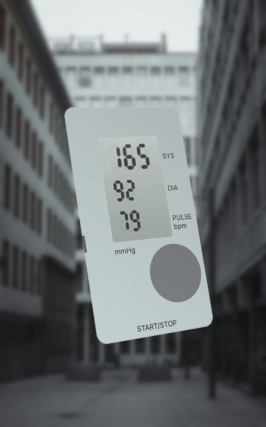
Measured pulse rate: 79 bpm
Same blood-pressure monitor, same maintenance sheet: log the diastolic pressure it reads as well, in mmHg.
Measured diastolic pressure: 92 mmHg
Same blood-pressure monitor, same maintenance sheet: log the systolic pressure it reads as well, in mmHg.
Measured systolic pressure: 165 mmHg
